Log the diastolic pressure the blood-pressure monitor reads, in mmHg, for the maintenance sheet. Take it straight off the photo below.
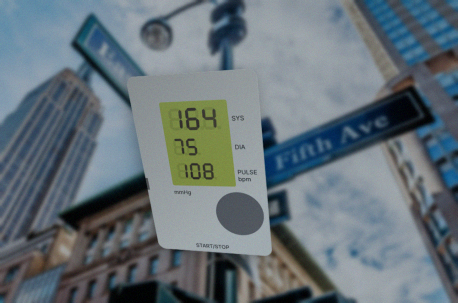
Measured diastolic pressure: 75 mmHg
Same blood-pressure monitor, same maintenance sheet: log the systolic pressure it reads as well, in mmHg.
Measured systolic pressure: 164 mmHg
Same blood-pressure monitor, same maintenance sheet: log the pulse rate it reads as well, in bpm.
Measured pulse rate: 108 bpm
